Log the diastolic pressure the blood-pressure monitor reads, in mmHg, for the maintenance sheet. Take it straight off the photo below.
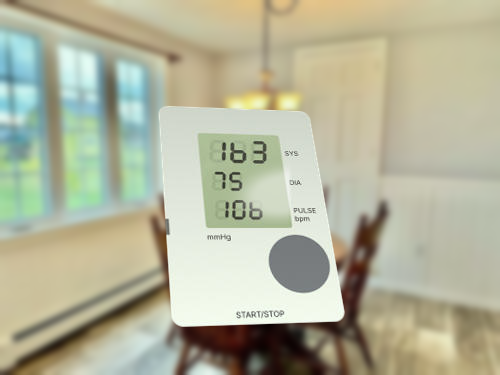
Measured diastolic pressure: 75 mmHg
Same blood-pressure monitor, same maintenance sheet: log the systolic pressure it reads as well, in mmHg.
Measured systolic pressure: 163 mmHg
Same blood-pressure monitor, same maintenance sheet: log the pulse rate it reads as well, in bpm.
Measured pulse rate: 106 bpm
